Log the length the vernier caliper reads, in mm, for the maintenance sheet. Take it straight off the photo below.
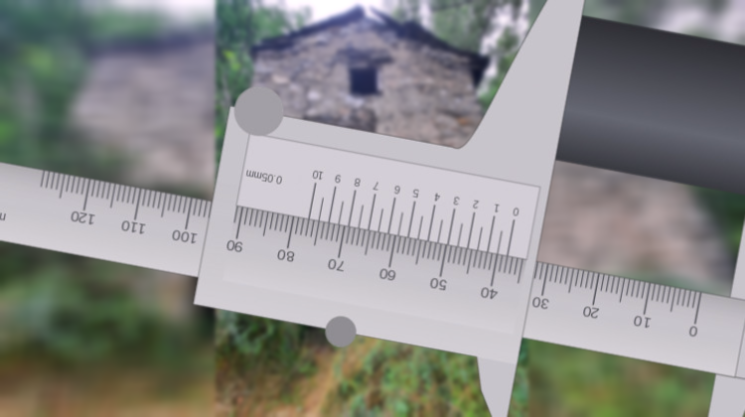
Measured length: 38.0 mm
